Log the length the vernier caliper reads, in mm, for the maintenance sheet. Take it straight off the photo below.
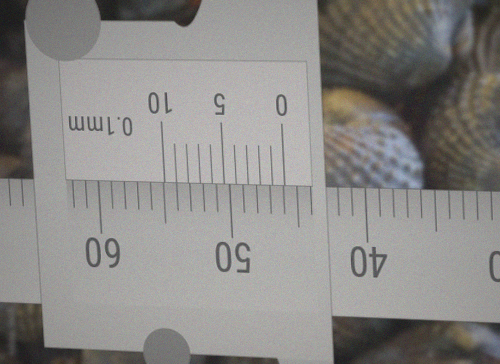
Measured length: 45.9 mm
